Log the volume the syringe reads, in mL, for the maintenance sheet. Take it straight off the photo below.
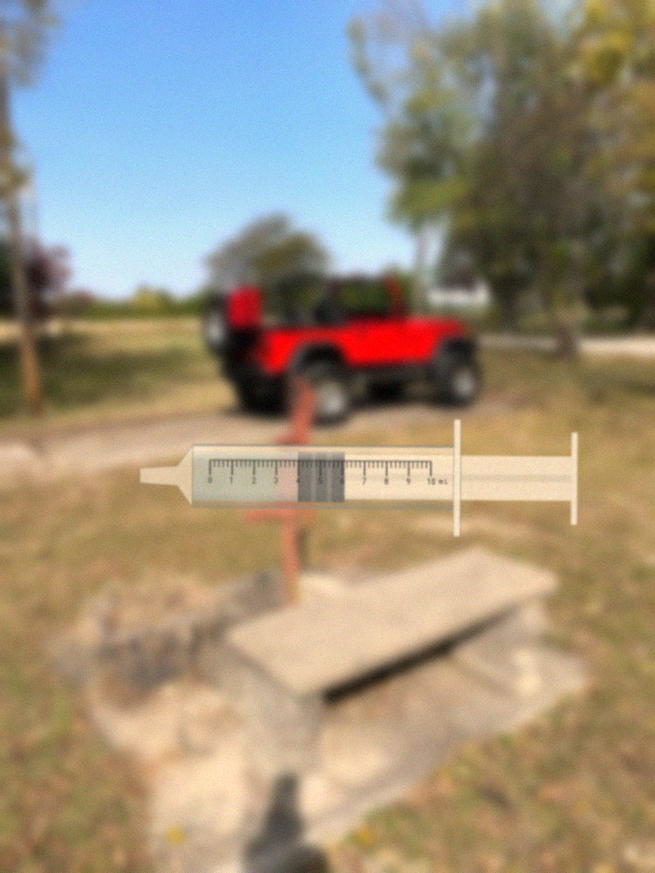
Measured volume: 4 mL
